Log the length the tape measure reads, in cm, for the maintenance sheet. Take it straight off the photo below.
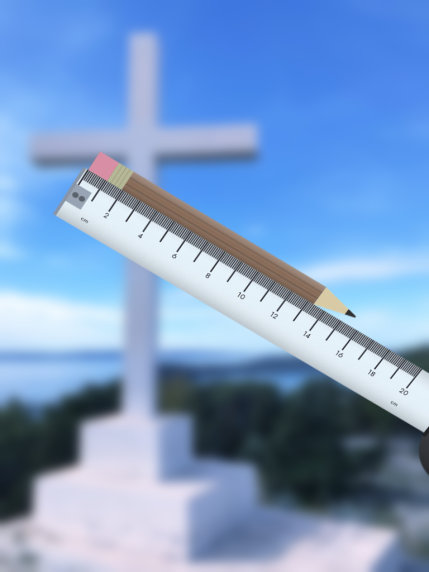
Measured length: 15.5 cm
